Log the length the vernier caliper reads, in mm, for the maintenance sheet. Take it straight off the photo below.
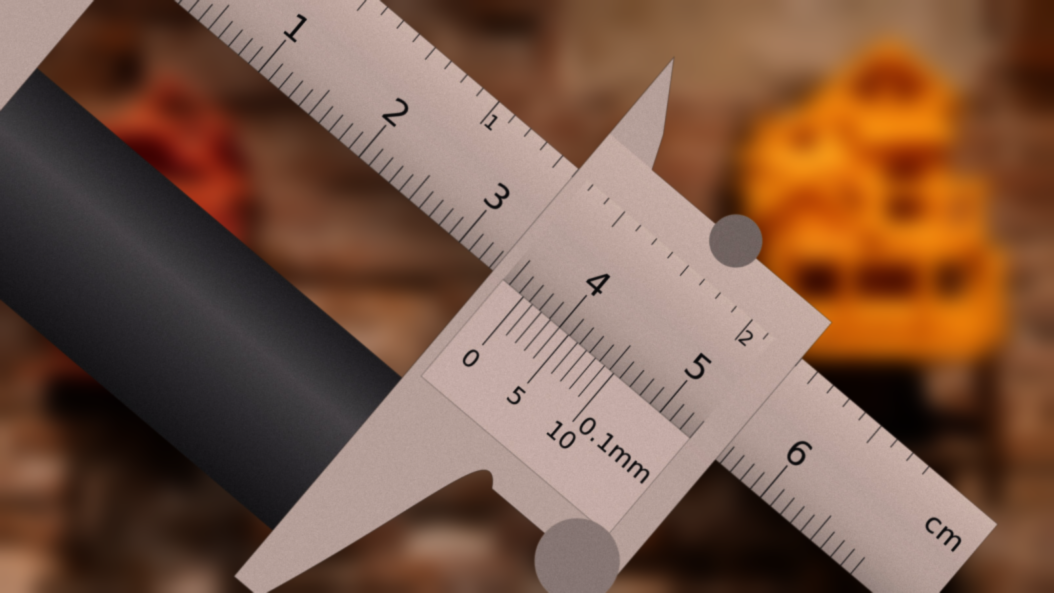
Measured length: 36.4 mm
